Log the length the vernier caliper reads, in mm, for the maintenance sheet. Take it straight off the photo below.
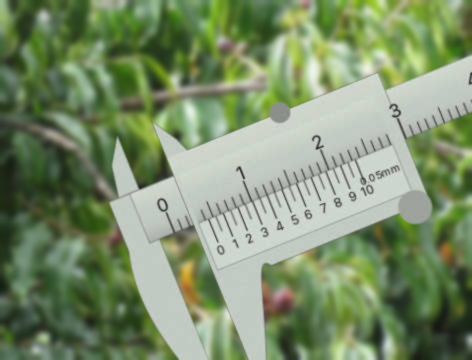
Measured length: 4.4 mm
